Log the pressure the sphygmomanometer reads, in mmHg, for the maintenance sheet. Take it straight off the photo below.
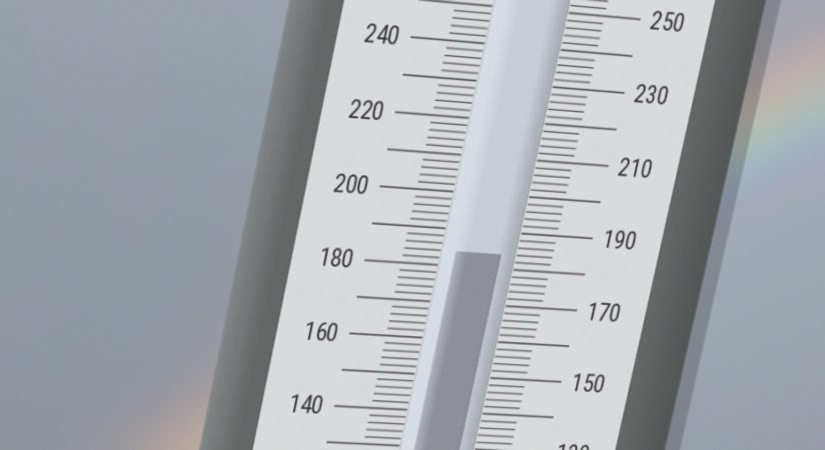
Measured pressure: 184 mmHg
